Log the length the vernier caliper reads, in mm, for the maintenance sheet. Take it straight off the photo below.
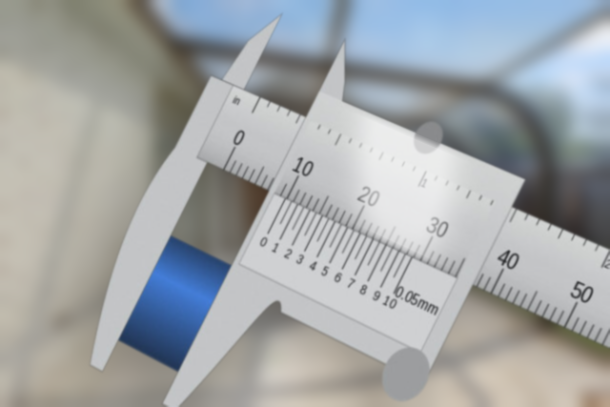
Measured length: 9.8 mm
